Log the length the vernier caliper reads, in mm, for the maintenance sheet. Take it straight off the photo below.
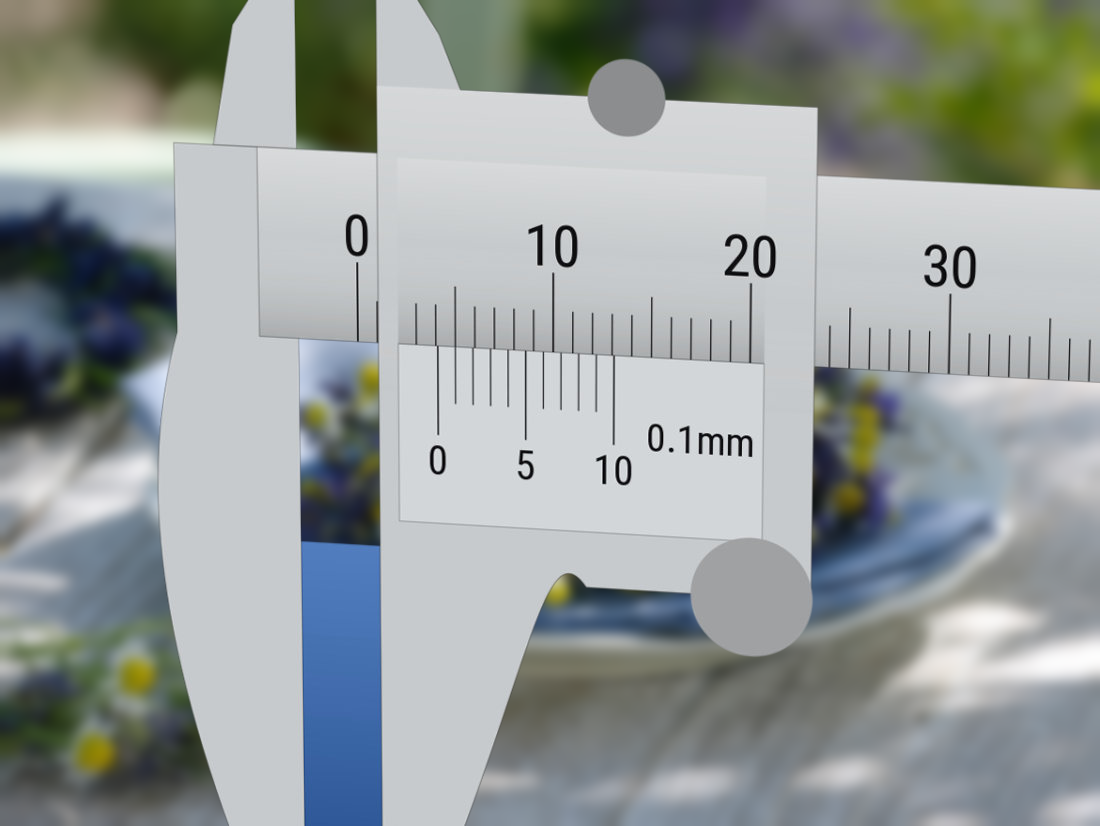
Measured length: 4.1 mm
